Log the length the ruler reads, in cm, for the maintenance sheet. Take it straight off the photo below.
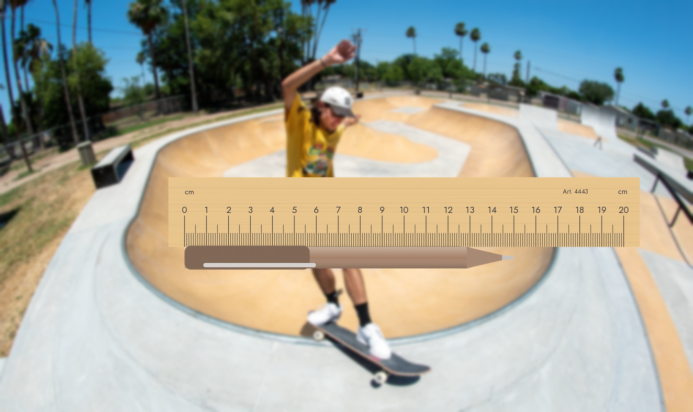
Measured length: 15 cm
